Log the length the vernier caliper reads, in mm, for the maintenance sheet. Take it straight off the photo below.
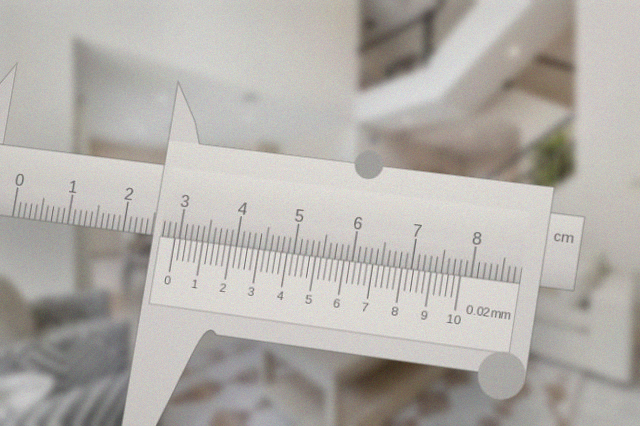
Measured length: 29.2 mm
